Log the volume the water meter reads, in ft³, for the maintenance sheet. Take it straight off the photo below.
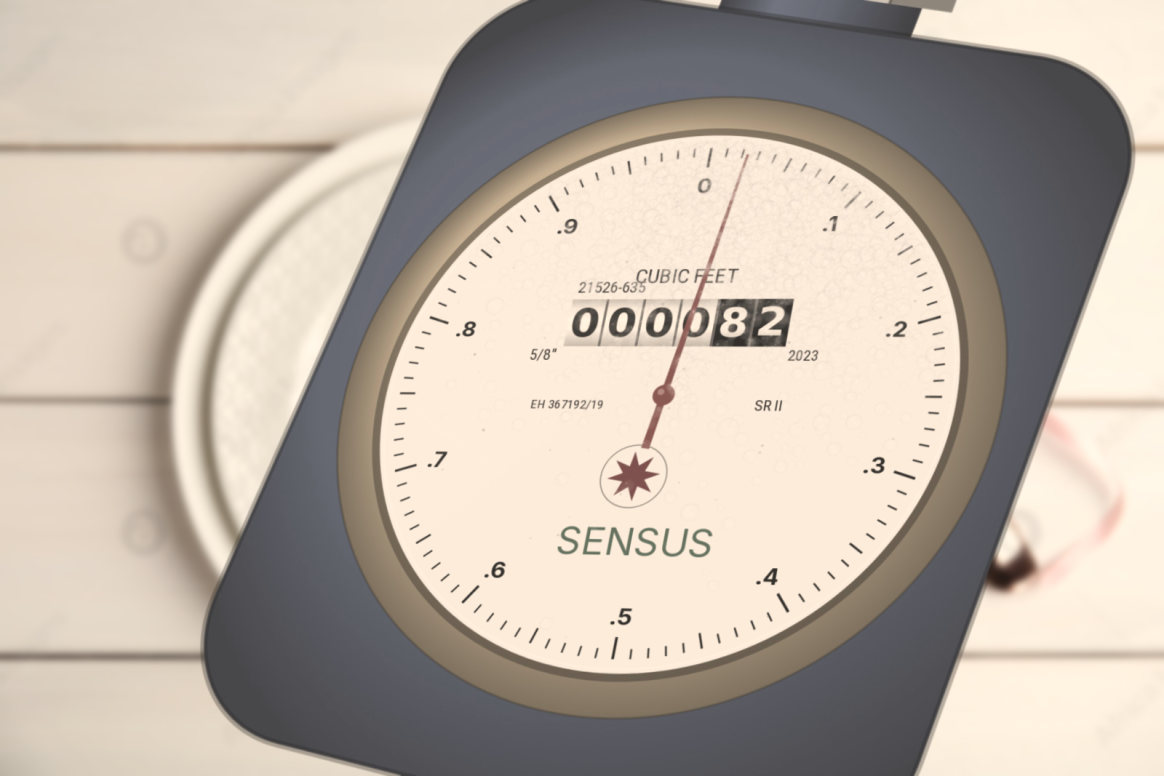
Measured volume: 82.02 ft³
